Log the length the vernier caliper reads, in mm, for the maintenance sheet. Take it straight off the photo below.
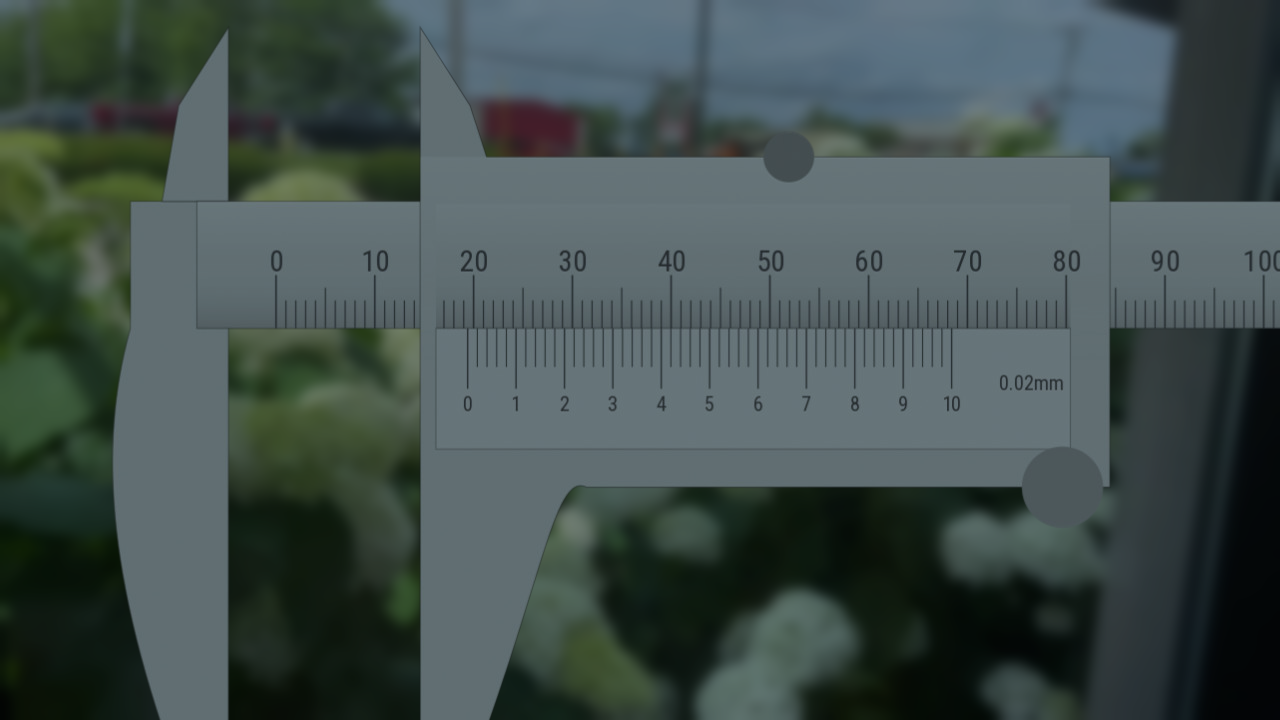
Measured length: 19.4 mm
